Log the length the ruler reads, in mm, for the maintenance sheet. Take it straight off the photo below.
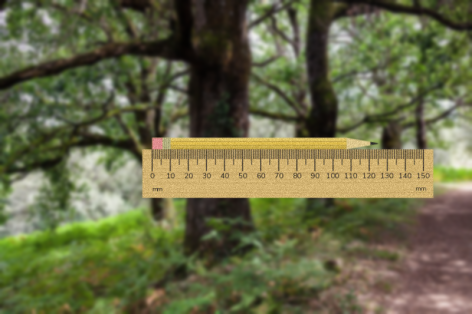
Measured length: 125 mm
